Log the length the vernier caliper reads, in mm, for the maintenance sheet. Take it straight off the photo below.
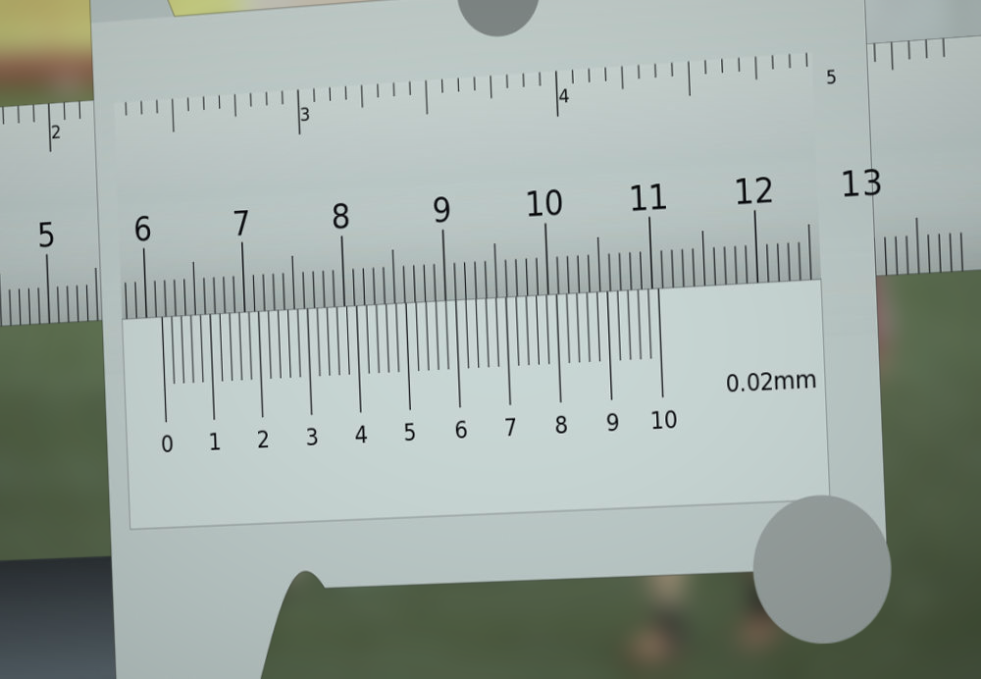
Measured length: 61.6 mm
